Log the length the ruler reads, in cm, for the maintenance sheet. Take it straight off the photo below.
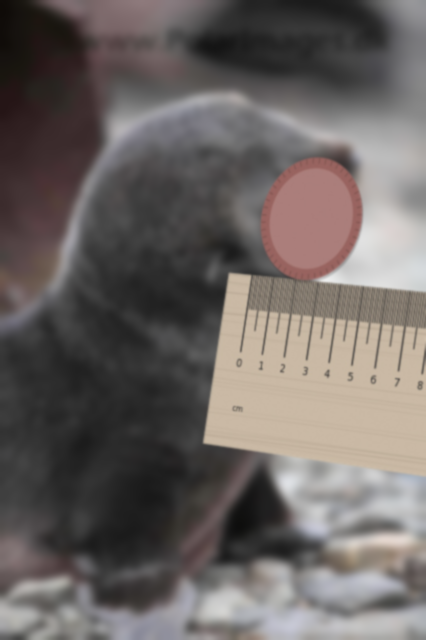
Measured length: 4.5 cm
